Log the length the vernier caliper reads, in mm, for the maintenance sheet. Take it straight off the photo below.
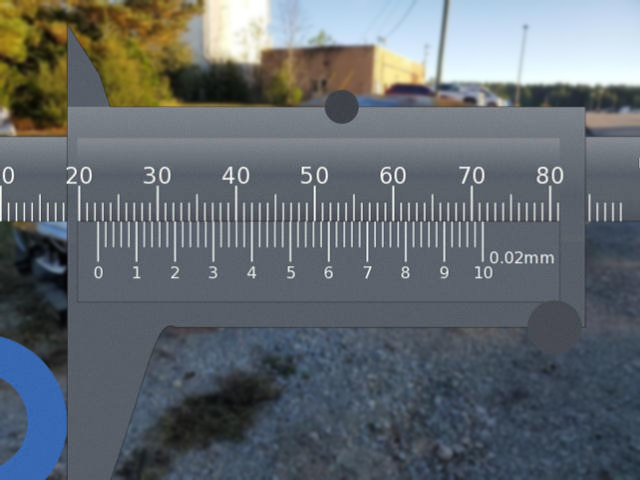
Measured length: 22.4 mm
